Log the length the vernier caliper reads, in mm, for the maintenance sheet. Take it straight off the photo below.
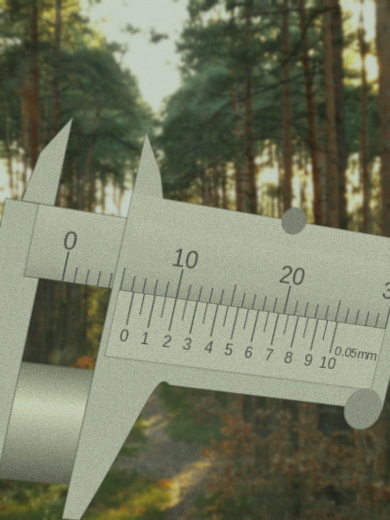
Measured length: 6.2 mm
